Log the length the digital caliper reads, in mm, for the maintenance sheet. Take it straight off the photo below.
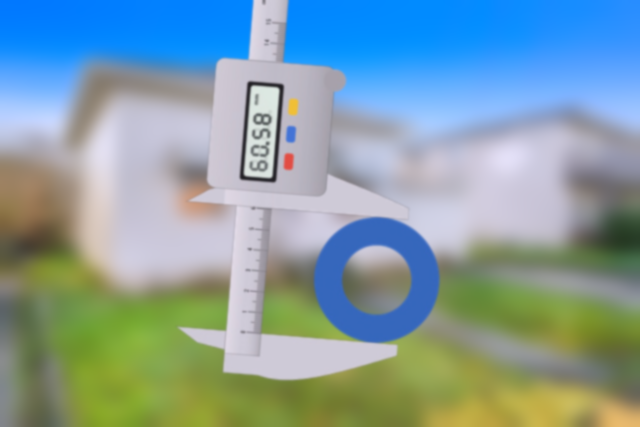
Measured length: 60.58 mm
